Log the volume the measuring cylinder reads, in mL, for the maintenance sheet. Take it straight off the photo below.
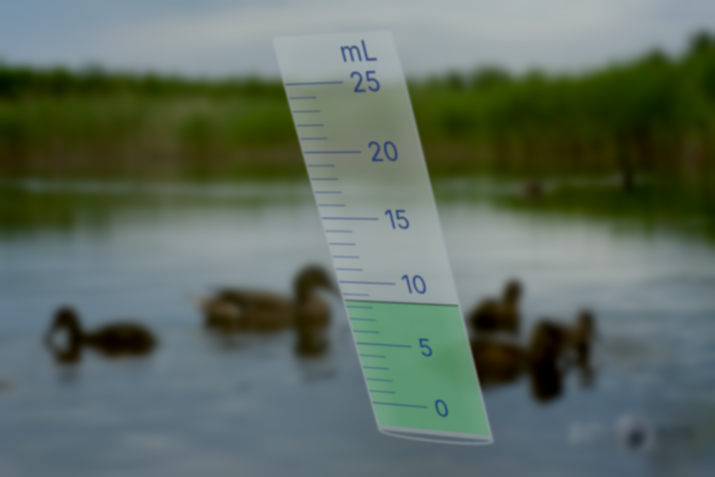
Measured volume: 8.5 mL
